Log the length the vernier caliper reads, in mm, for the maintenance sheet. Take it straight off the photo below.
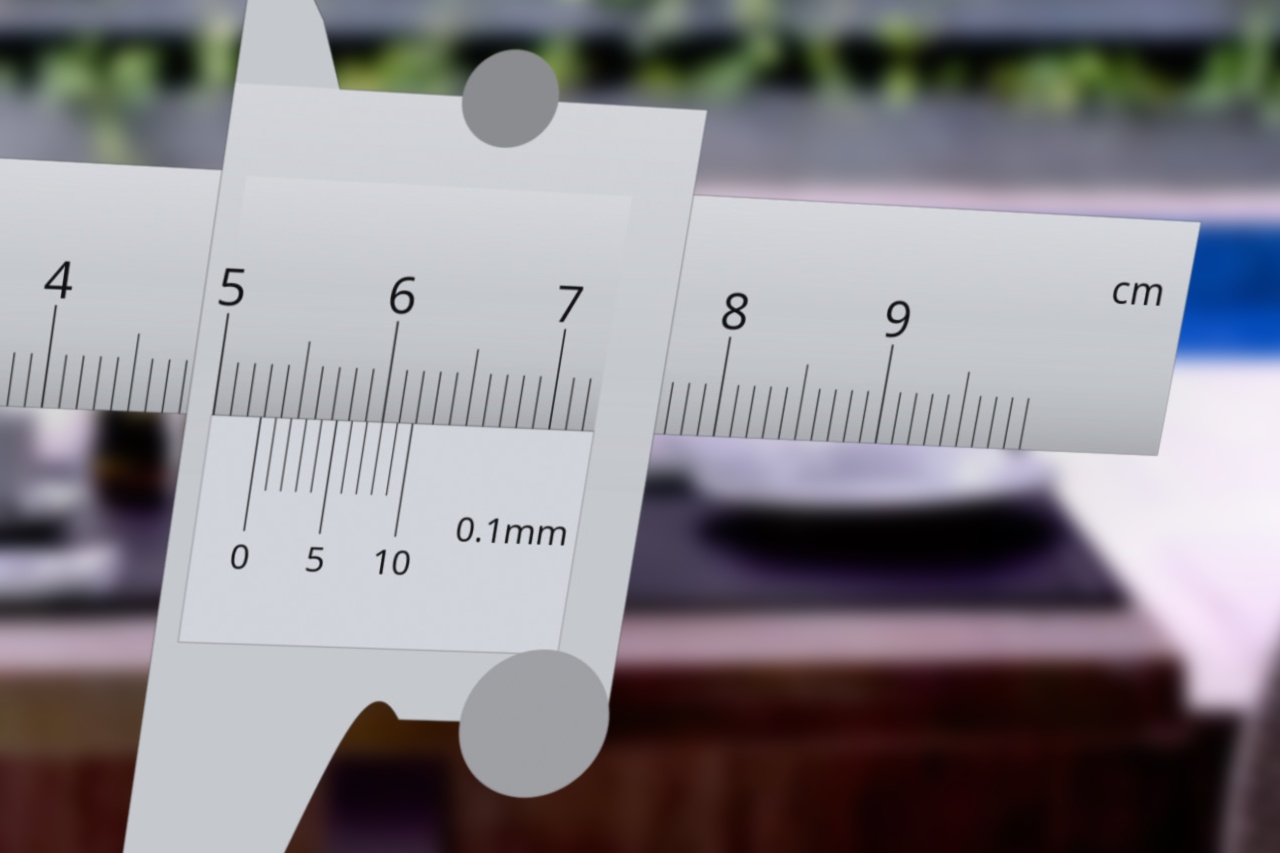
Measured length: 52.8 mm
